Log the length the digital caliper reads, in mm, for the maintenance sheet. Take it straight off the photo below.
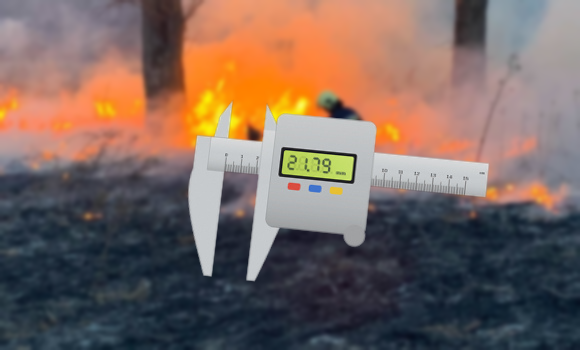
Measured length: 21.79 mm
